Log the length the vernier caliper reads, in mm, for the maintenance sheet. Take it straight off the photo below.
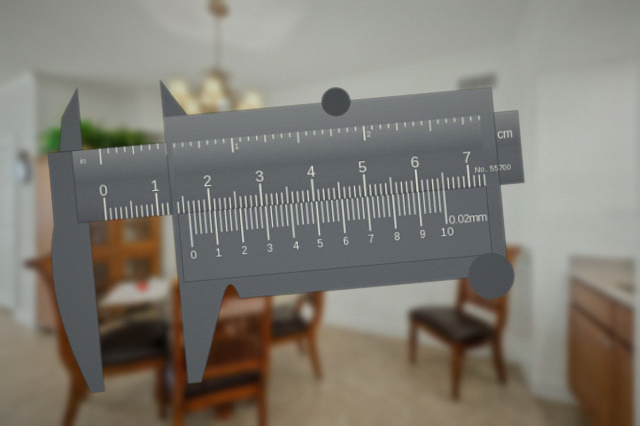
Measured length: 16.0 mm
